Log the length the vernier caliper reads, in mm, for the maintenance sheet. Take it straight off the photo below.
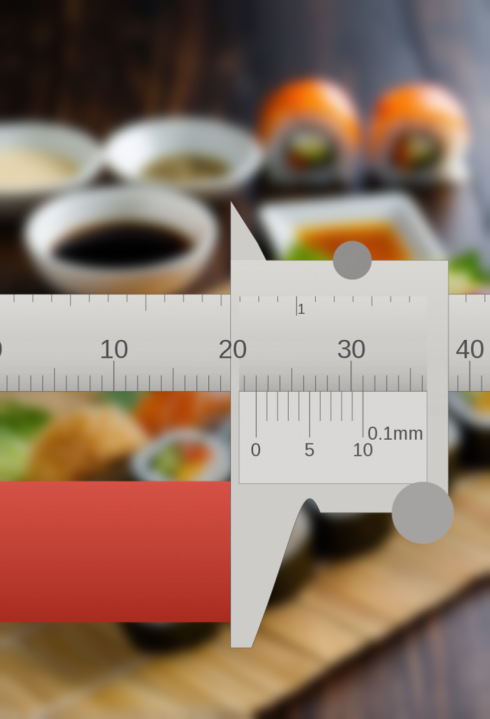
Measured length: 22.0 mm
